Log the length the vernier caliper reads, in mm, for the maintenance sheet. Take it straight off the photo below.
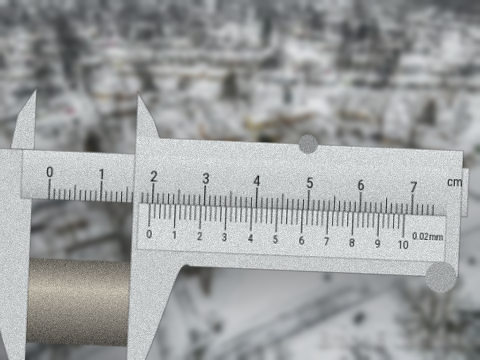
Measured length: 19.5 mm
